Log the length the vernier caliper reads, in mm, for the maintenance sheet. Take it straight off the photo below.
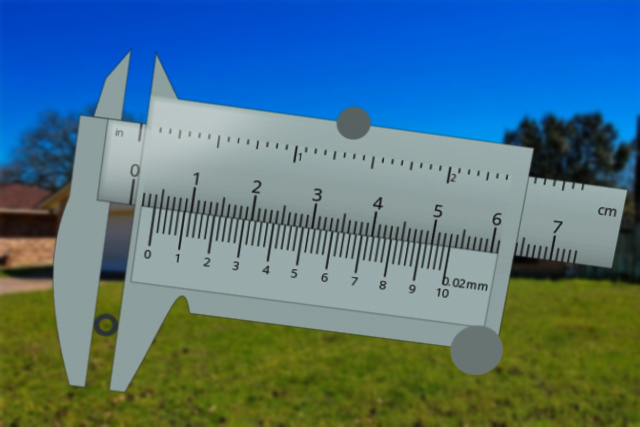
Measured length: 4.0 mm
